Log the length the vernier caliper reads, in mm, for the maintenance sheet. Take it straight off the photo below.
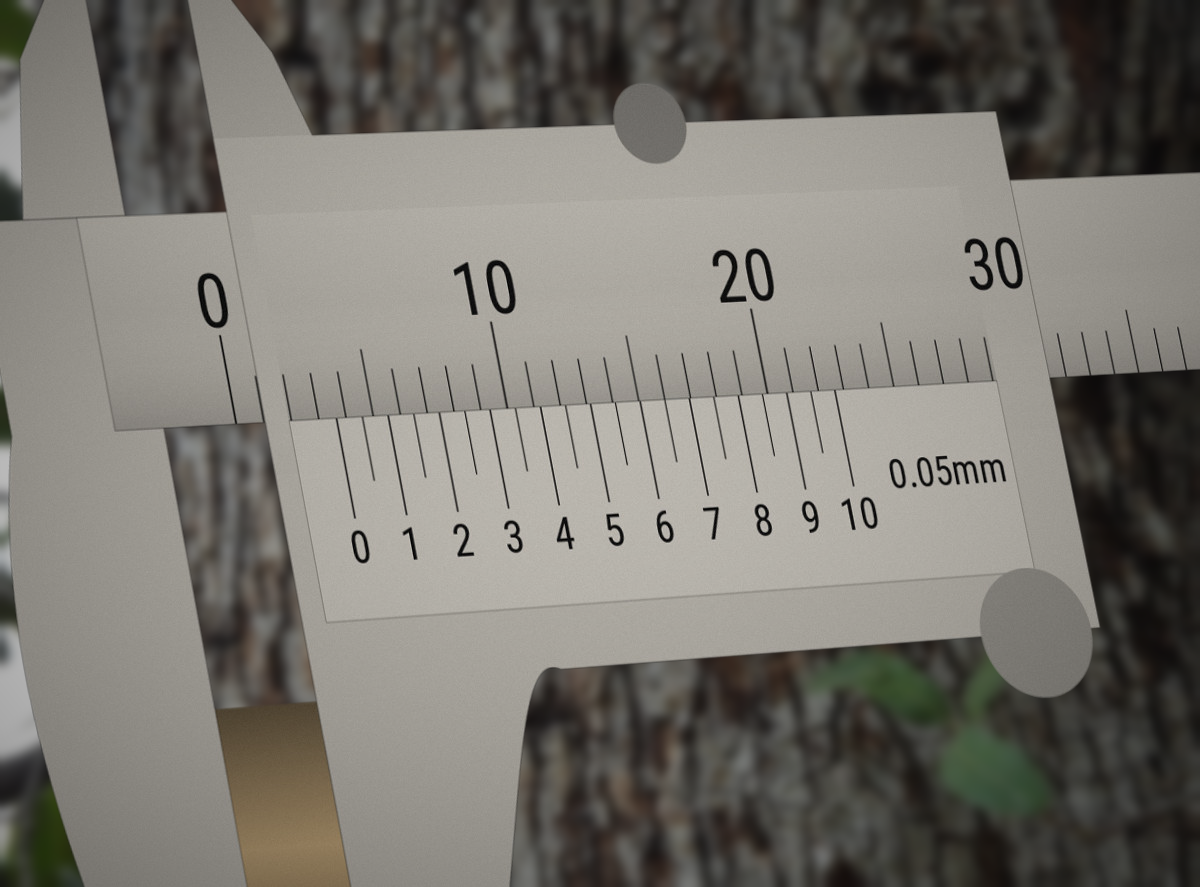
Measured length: 3.65 mm
